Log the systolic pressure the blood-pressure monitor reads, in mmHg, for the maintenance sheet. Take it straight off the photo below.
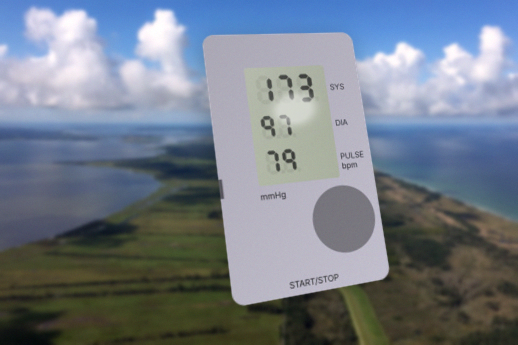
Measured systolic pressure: 173 mmHg
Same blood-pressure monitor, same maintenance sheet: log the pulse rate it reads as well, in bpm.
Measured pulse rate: 79 bpm
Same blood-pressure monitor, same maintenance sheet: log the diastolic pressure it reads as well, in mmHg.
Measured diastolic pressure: 97 mmHg
